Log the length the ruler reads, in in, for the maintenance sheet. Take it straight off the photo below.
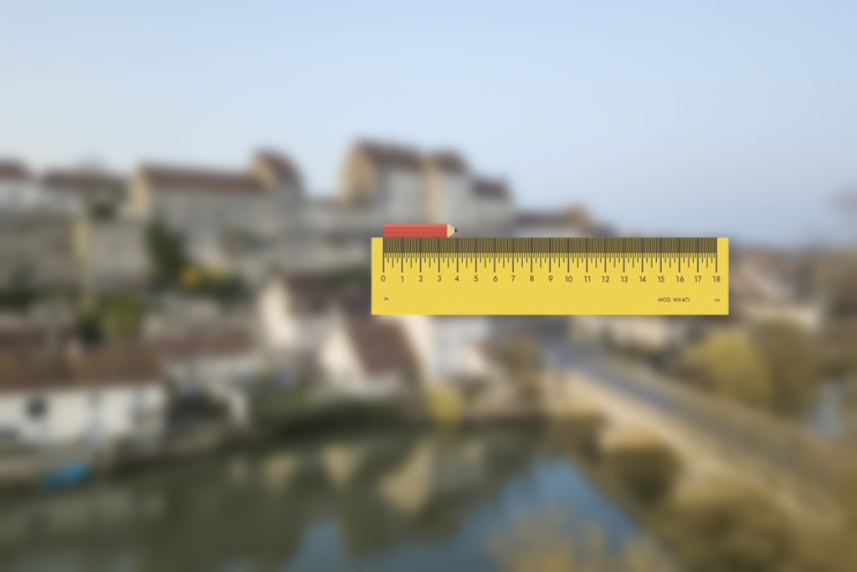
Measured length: 4 in
